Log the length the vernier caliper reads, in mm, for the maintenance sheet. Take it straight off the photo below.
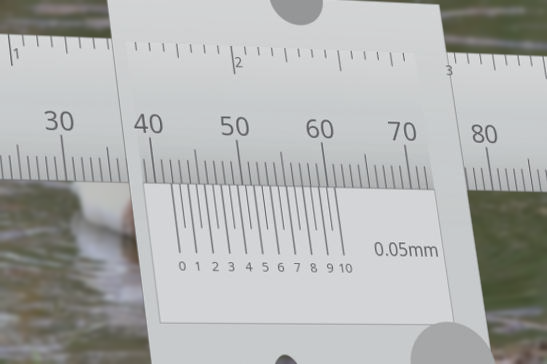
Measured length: 41.8 mm
